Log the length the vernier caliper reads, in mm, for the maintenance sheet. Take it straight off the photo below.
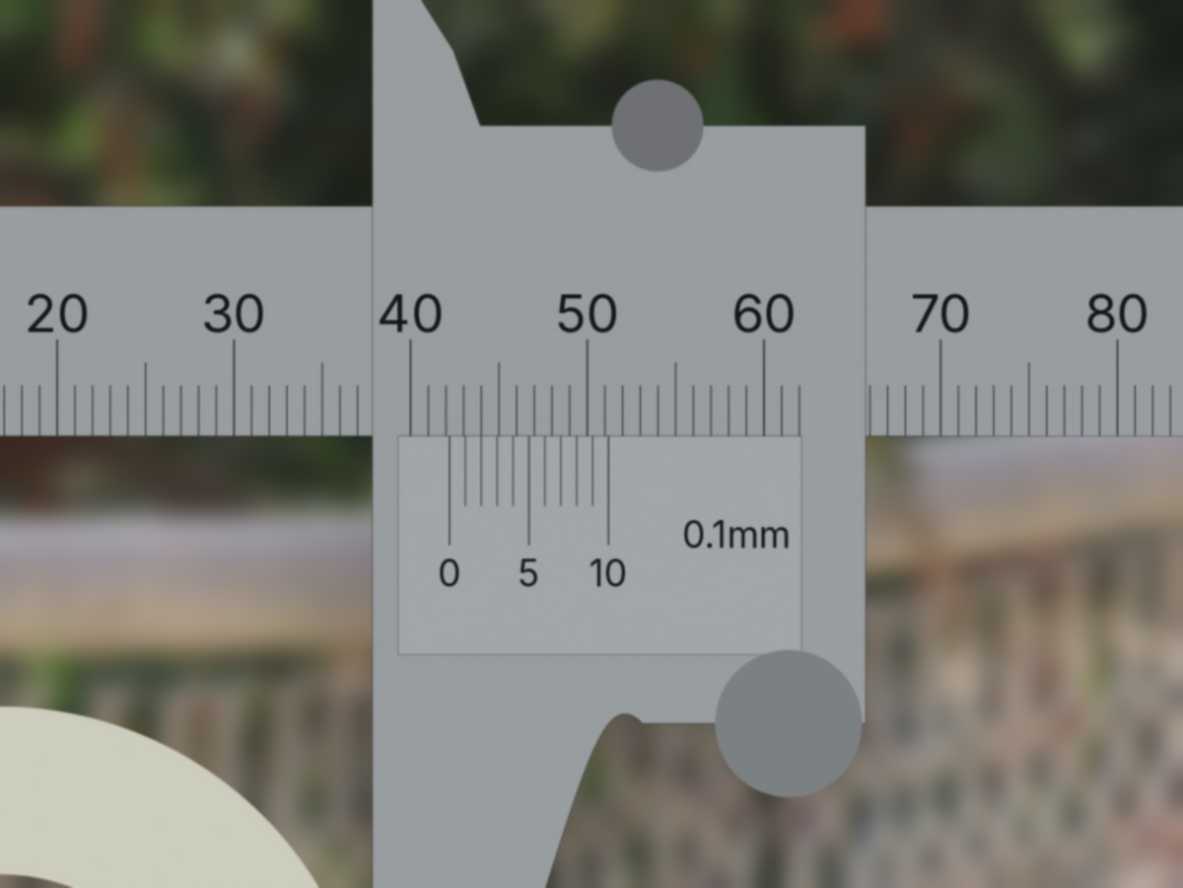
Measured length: 42.2 mm
